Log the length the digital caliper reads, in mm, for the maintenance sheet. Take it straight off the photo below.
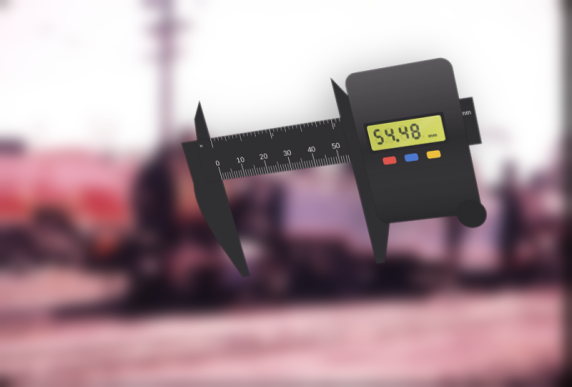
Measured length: 54.48 mm
